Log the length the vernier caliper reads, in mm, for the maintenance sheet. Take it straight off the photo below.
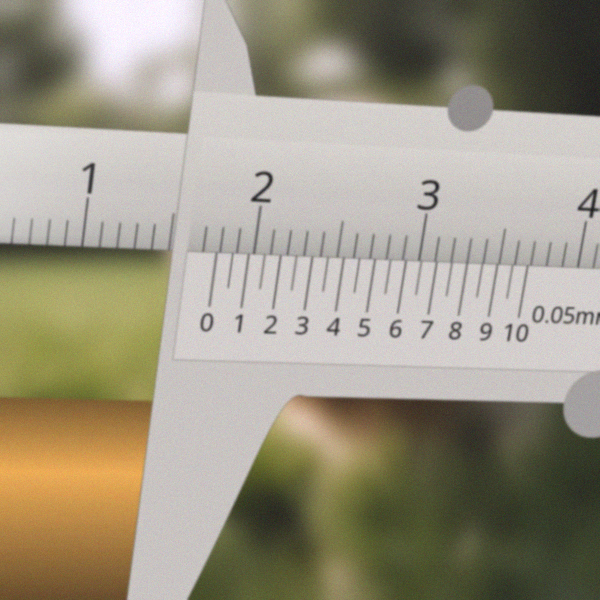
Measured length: 17.8 mm
